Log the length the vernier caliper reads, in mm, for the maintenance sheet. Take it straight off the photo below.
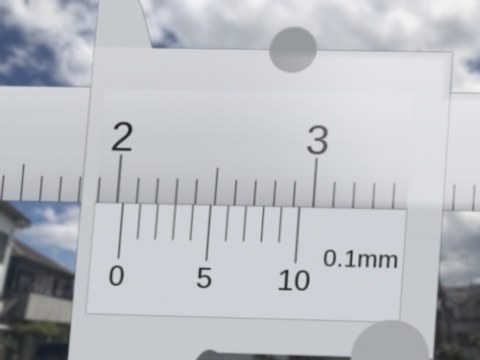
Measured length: 20.3 mm
